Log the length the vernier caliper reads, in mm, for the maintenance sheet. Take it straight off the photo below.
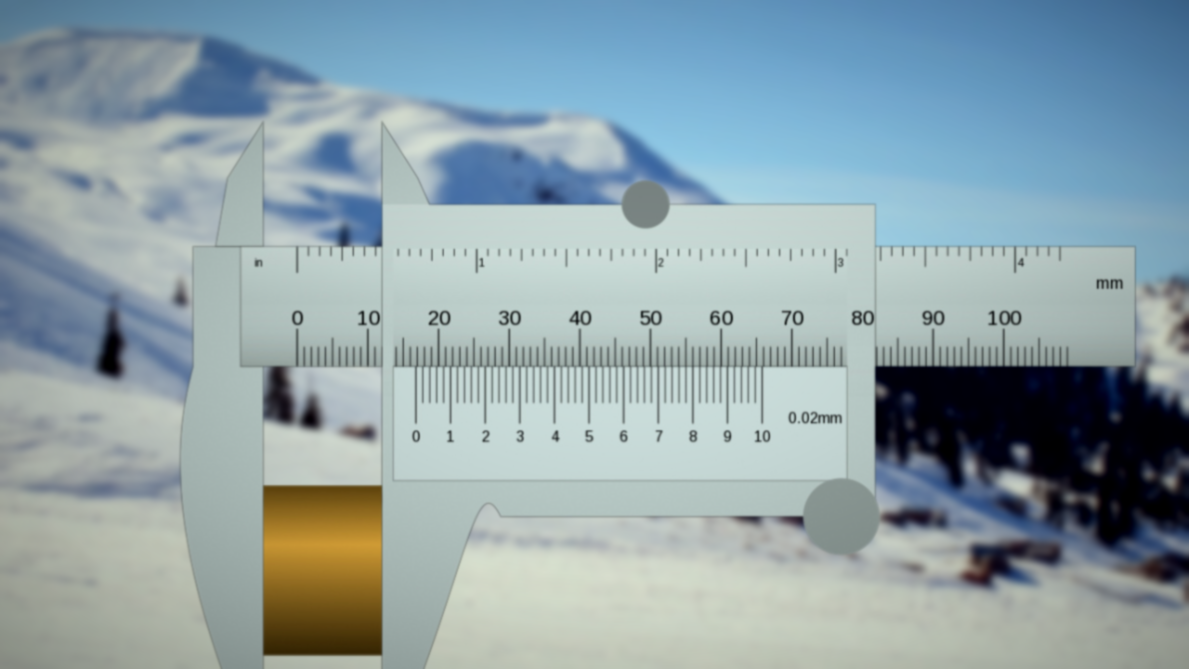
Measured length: 16.8 mm
